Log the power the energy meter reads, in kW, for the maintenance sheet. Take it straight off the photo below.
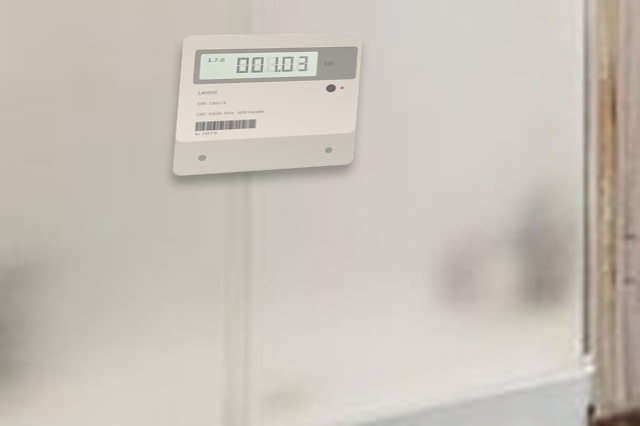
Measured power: 1.03 kW
